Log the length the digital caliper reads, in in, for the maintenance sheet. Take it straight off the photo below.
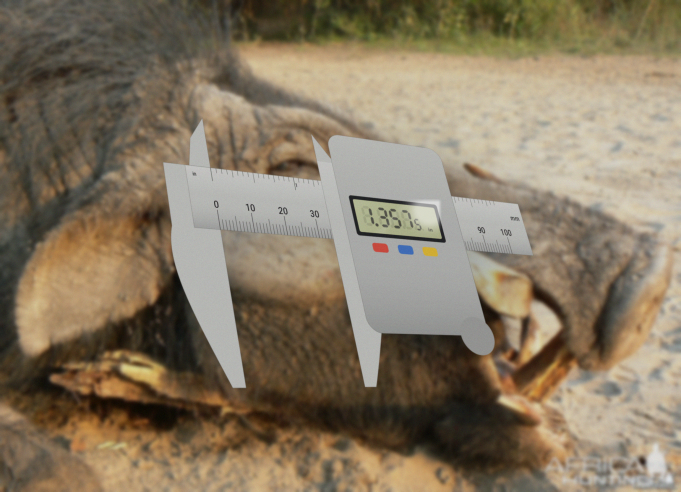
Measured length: 1.3575 in
